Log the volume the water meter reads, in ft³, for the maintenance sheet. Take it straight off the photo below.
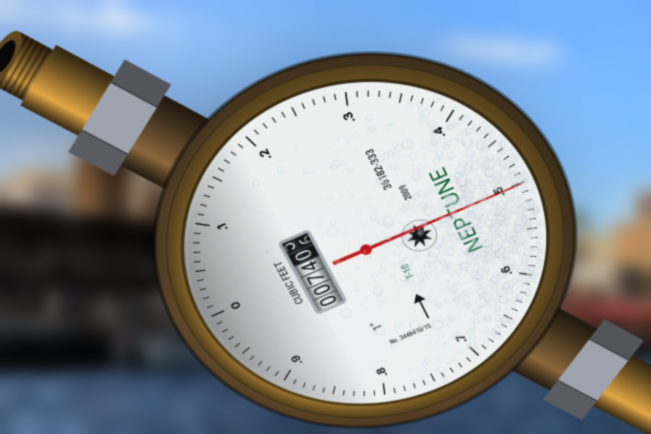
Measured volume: 7405.50 ft³
